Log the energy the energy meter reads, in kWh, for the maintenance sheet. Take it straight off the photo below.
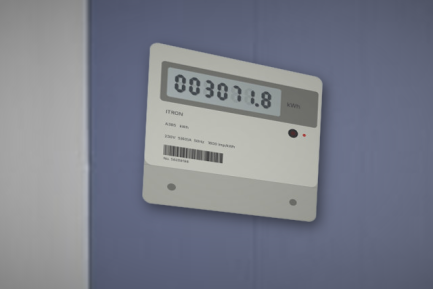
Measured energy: 3071.8 kWh
